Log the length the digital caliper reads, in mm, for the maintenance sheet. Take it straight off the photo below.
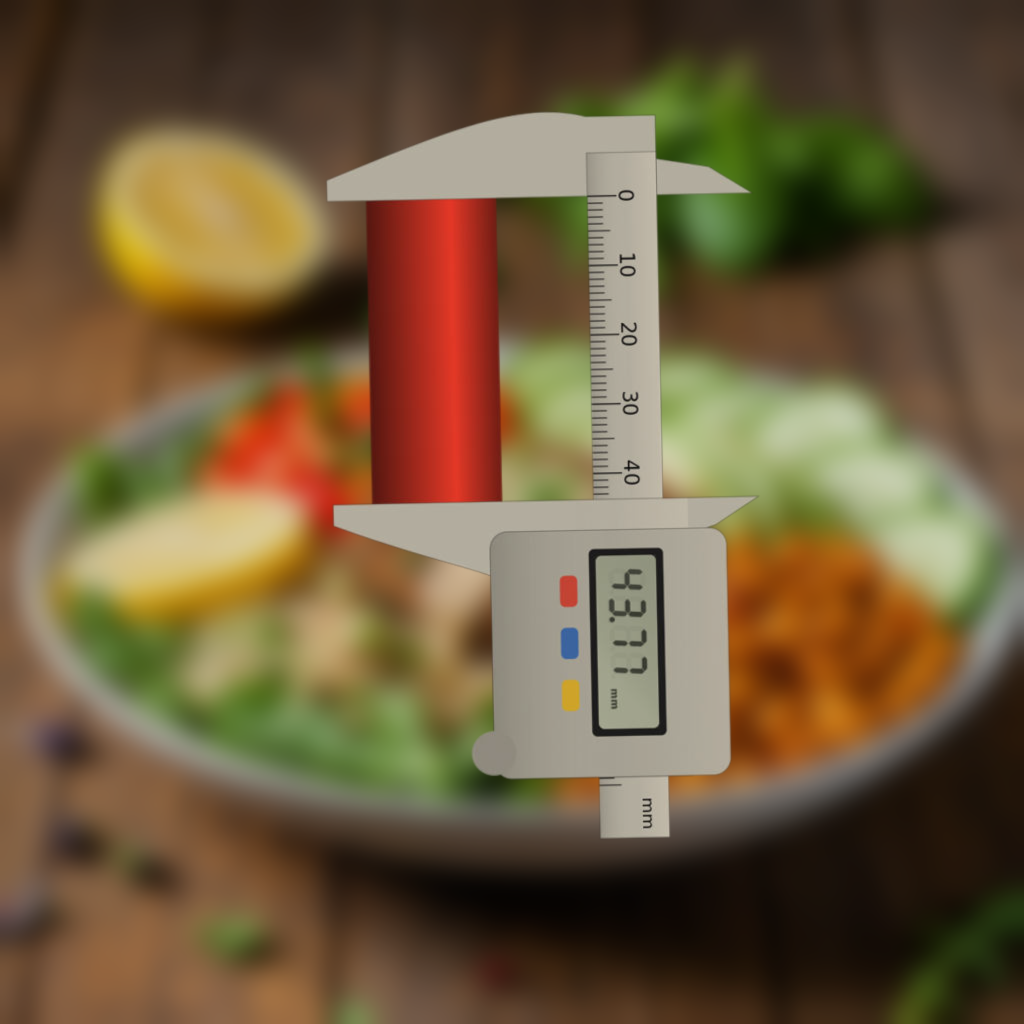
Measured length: 43.77 mm
